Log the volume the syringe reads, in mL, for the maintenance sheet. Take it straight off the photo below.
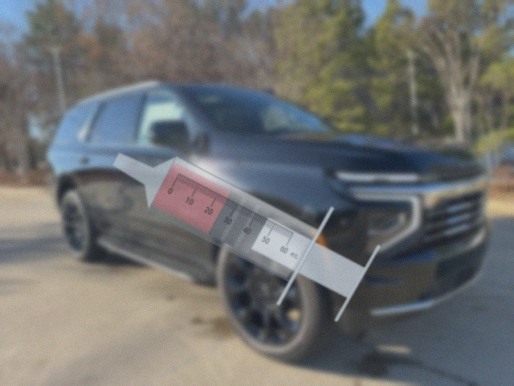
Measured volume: 25 mL
